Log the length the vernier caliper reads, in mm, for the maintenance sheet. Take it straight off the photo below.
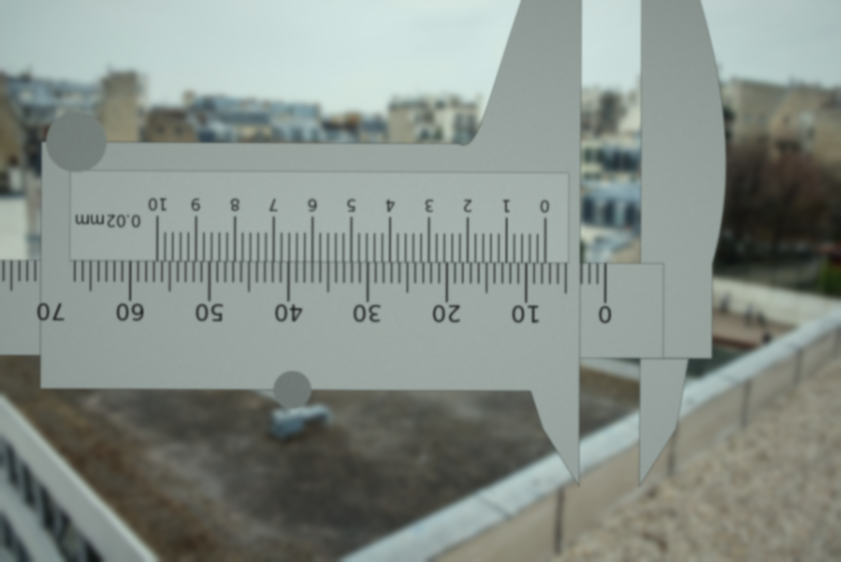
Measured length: 7.6 mm
